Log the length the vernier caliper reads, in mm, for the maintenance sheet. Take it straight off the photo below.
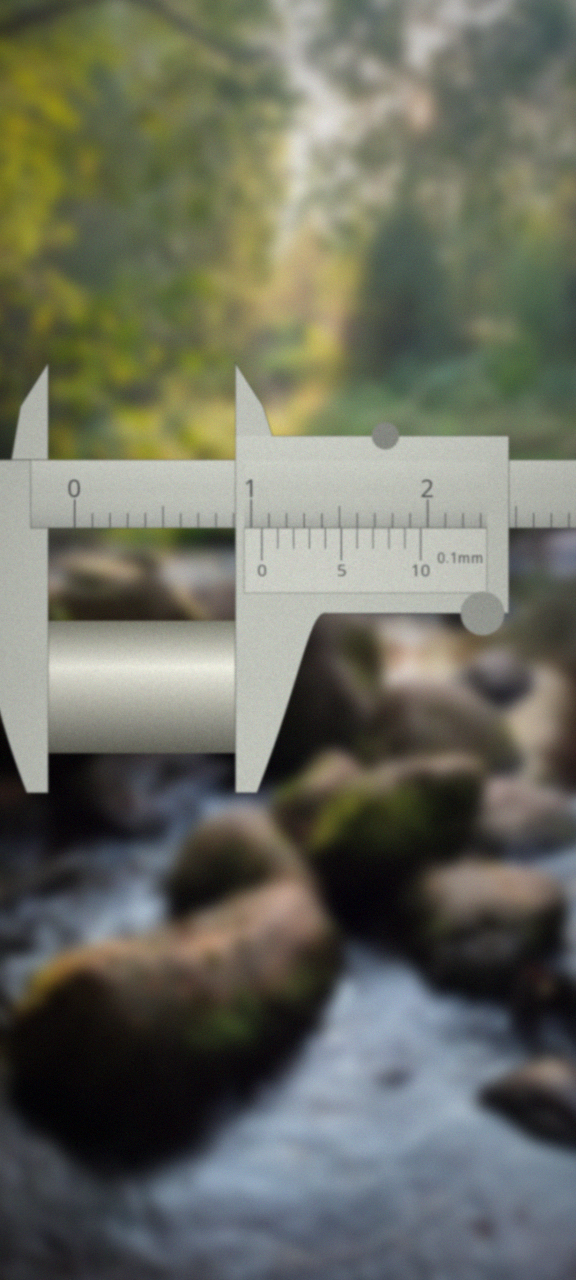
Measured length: 10.6 mm
